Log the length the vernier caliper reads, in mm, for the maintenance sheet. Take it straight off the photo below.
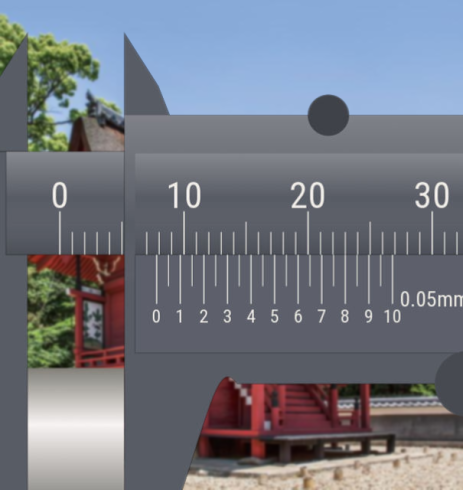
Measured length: 7.8 mm
